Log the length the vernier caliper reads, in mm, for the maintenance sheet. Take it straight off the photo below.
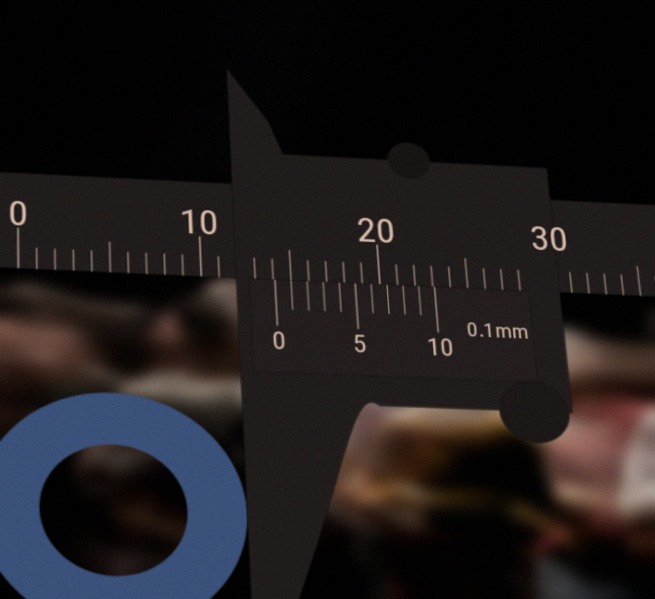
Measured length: 14.1 mm
